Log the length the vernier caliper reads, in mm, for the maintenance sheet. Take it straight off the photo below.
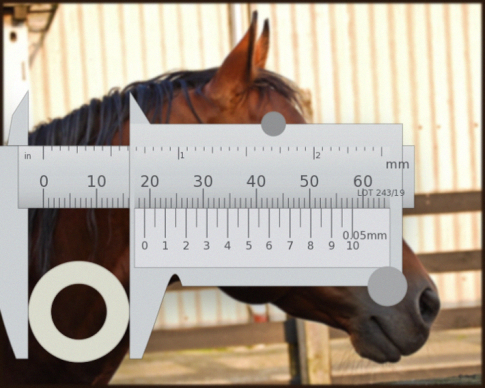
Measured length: 19.0 mm
